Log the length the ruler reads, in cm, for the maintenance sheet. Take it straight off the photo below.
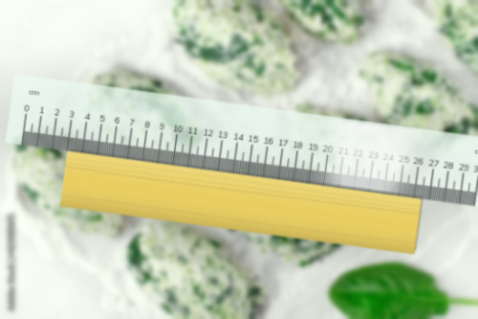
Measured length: 23.5 cm
